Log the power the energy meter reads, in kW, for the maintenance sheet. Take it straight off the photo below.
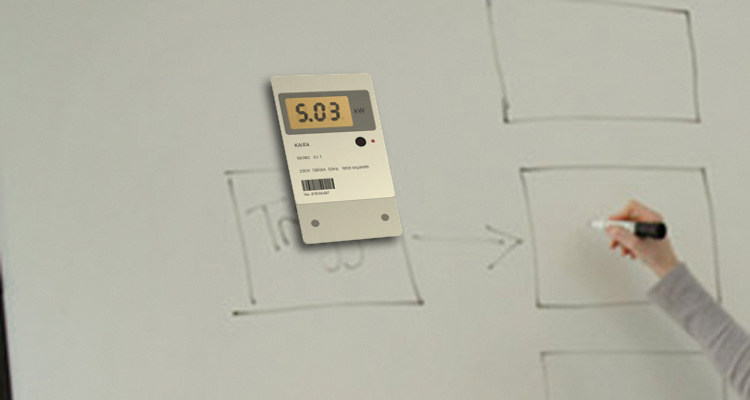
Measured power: 5.03 kW
